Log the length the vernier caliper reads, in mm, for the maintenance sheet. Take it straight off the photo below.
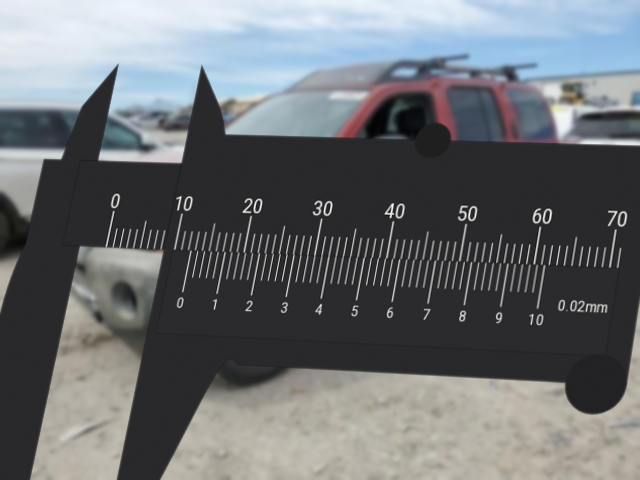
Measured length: 12.4 mm
